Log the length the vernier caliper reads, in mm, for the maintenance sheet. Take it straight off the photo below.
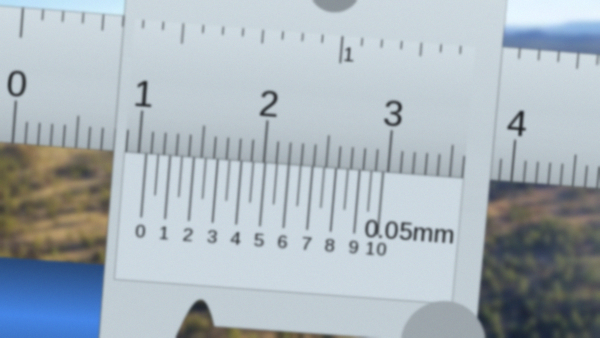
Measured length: 10.6 mm
